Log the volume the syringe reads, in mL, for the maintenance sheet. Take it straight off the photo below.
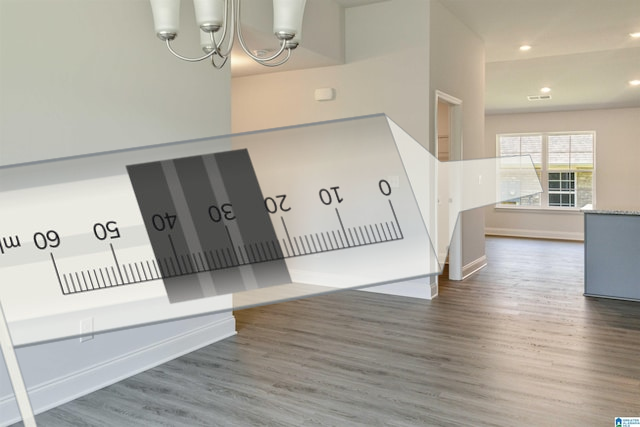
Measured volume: 22 mL
